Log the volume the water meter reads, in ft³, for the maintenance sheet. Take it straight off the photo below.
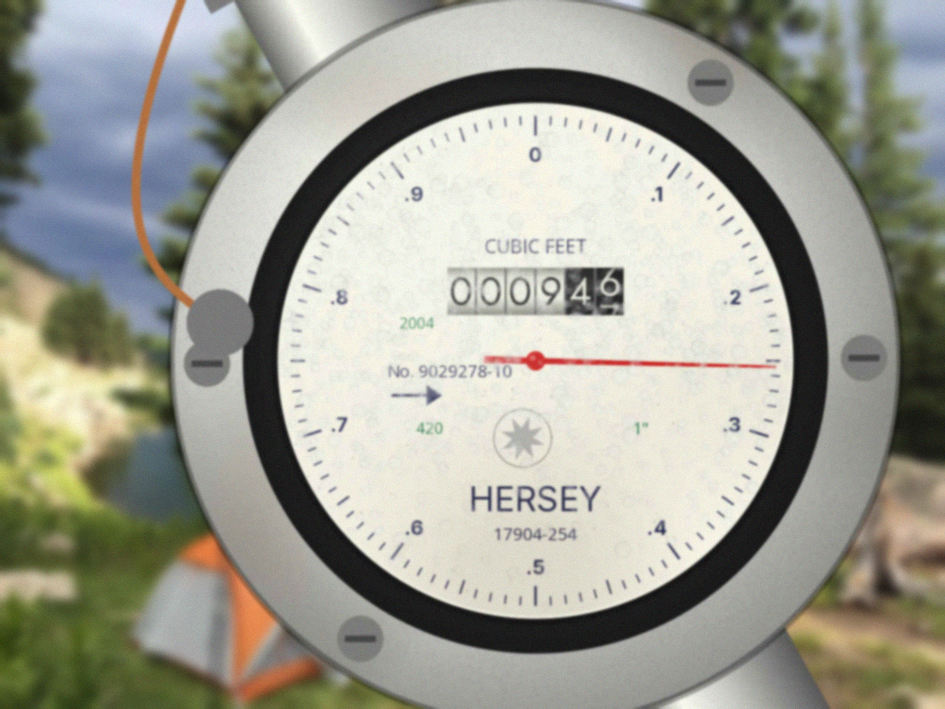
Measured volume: 946.25 ft³
